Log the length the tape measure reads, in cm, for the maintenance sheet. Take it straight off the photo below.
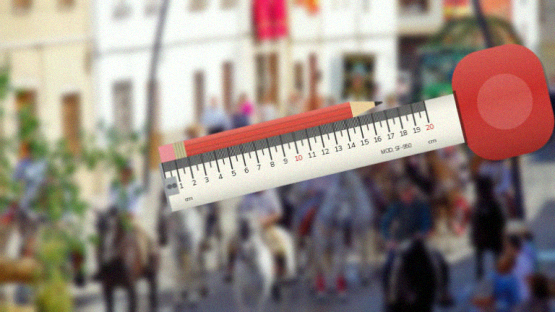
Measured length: 17 cm
